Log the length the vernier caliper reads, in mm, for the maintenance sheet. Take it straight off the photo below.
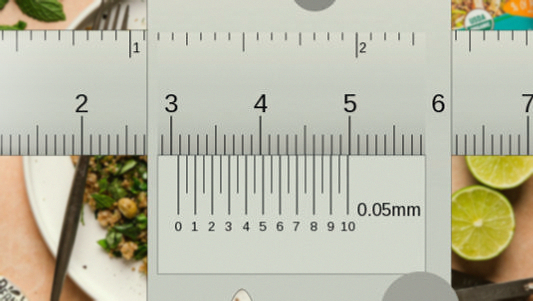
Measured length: 30.8 mm
